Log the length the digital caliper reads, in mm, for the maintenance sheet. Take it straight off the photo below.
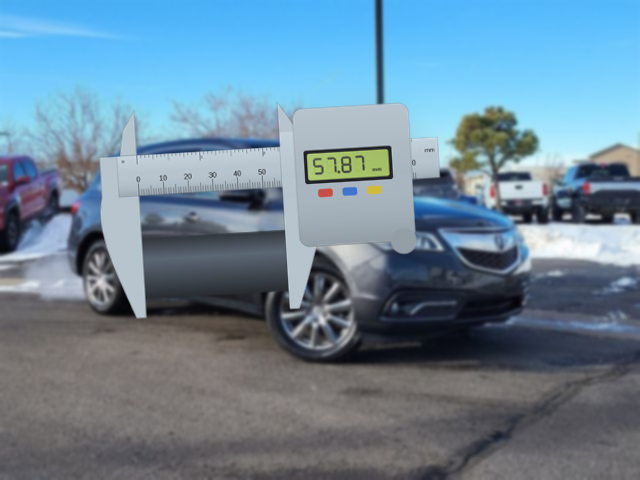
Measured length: 57.87 mm
